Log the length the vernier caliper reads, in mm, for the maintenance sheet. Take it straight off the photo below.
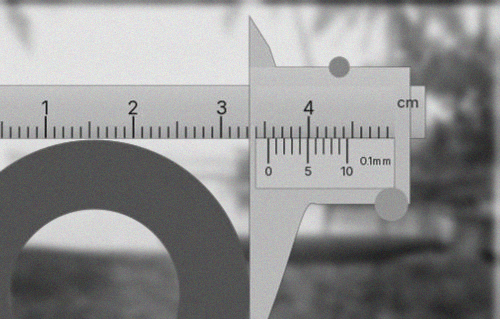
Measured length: 35.4 mm
